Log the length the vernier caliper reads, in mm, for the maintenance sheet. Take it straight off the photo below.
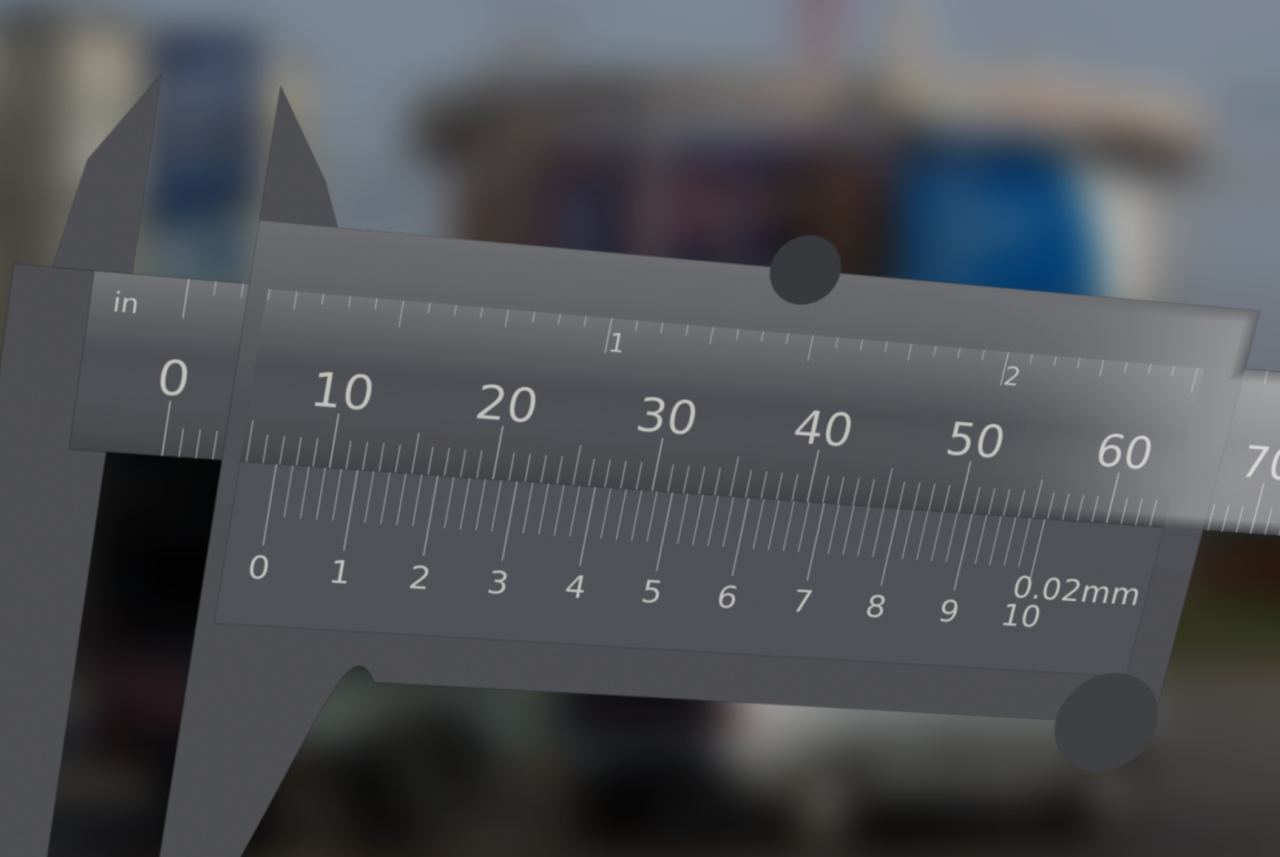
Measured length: 6.8 mm
